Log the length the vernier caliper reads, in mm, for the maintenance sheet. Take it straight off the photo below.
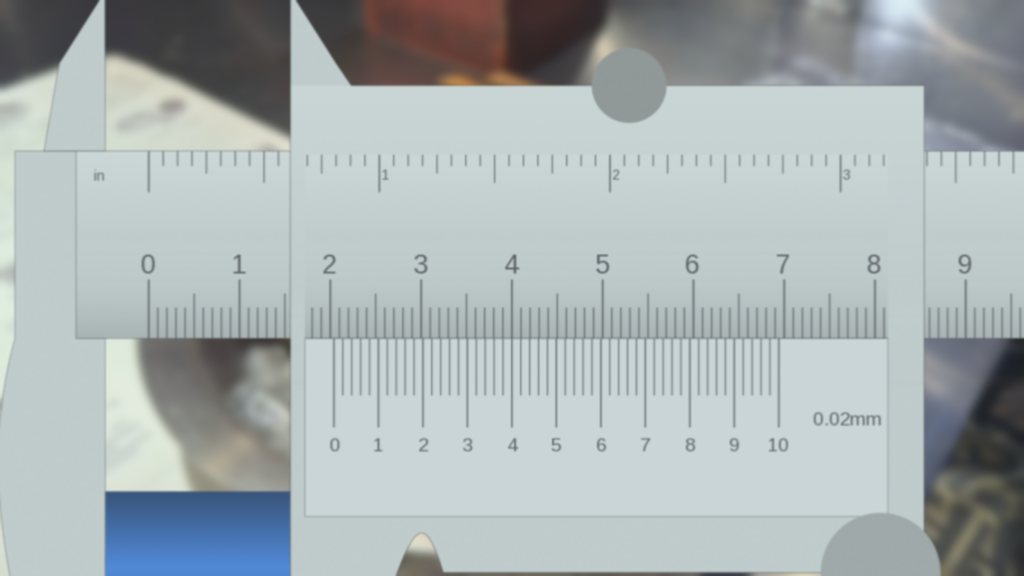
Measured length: 20.4 mm
